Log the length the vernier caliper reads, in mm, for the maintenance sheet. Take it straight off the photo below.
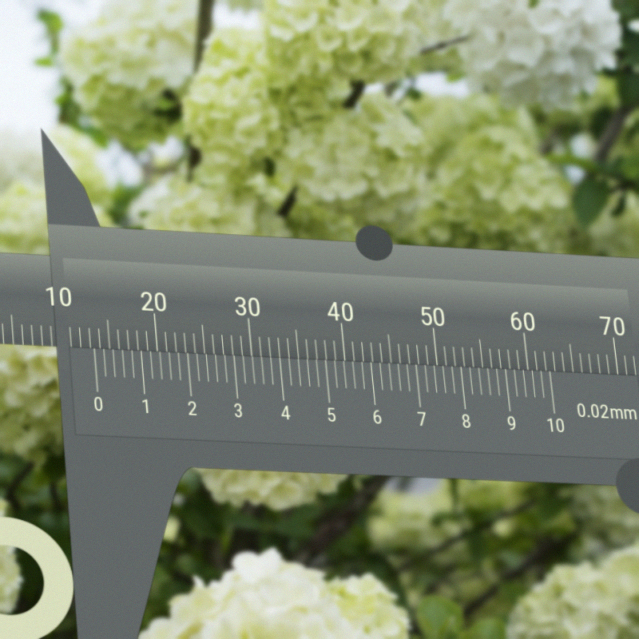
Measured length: 13.4 mm
